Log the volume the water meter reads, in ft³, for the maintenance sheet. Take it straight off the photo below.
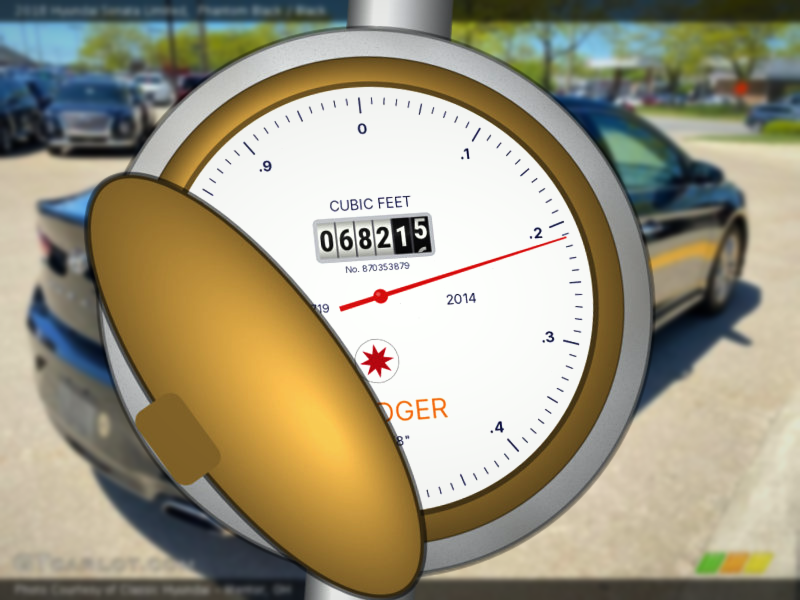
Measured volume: 68215.21 ft³
